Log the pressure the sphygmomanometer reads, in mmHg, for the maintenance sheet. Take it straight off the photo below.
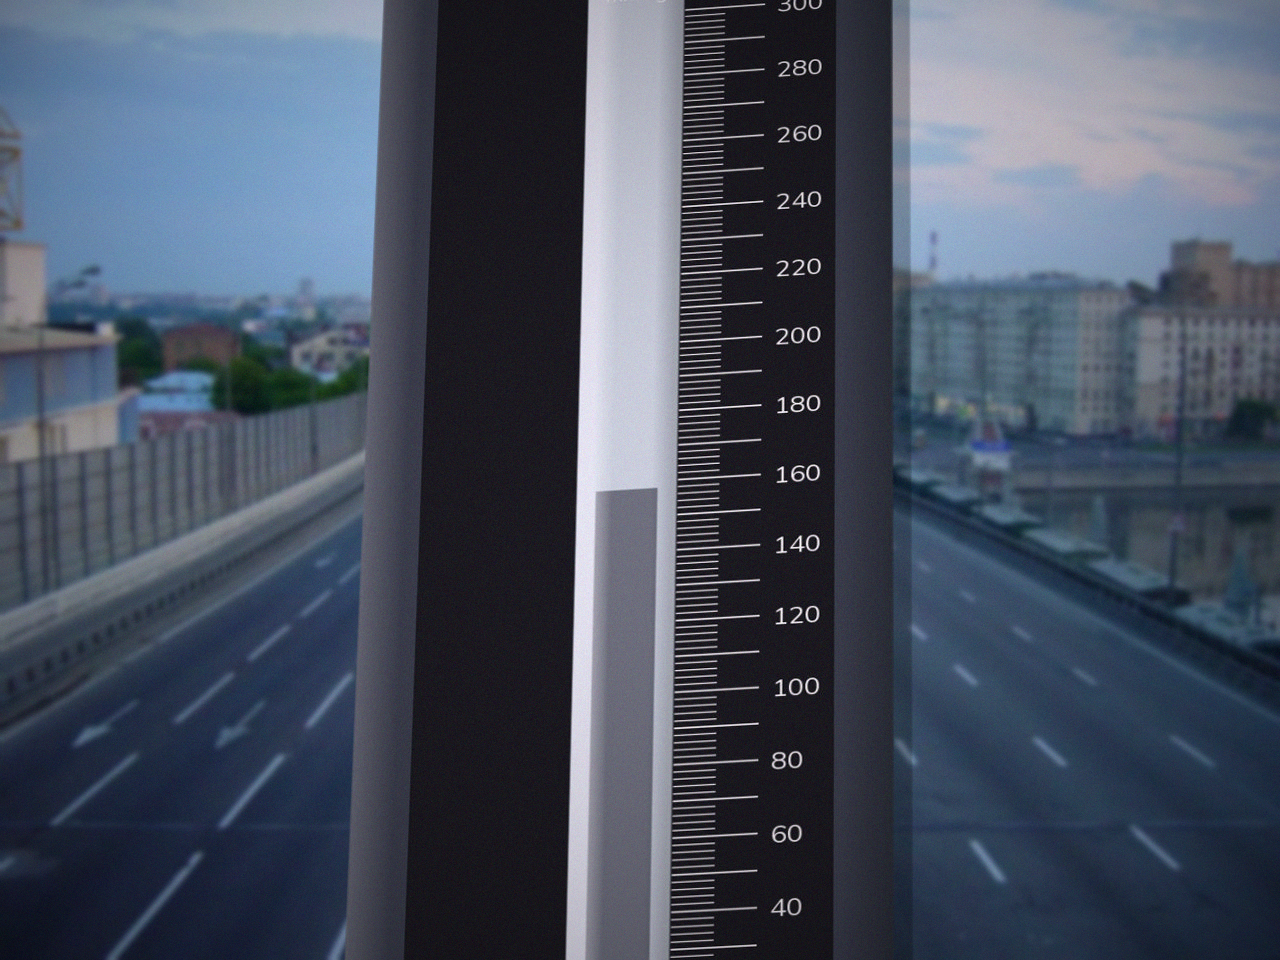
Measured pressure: 158 mmHg
